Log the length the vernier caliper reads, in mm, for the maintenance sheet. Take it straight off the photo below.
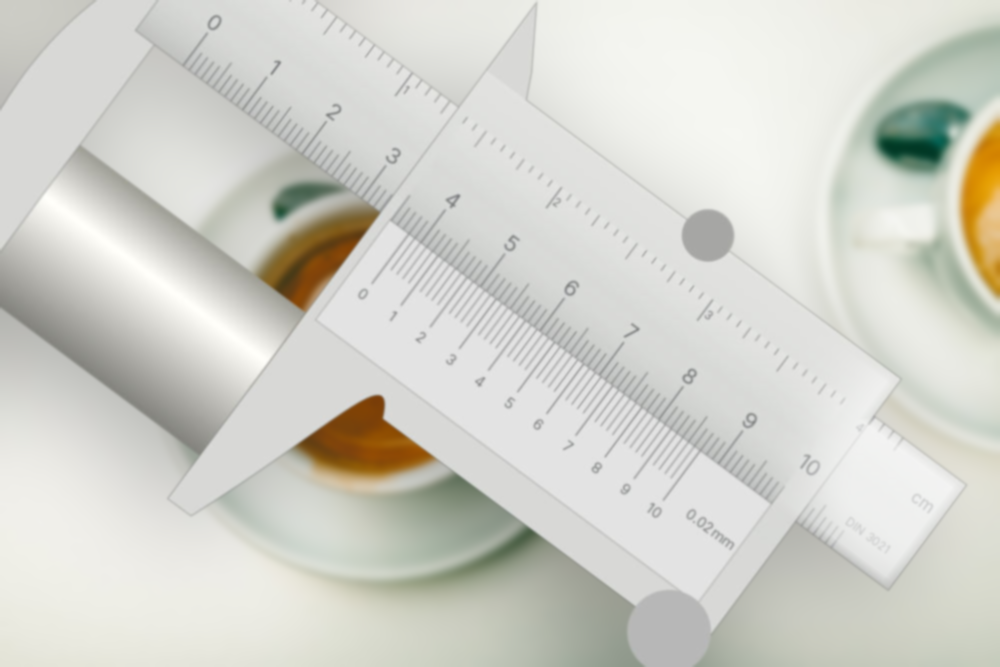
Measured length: 38.0 mm
